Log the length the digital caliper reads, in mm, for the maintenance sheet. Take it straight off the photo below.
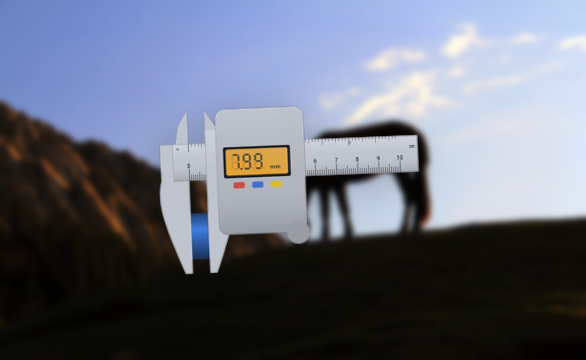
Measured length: 7.99 mm
